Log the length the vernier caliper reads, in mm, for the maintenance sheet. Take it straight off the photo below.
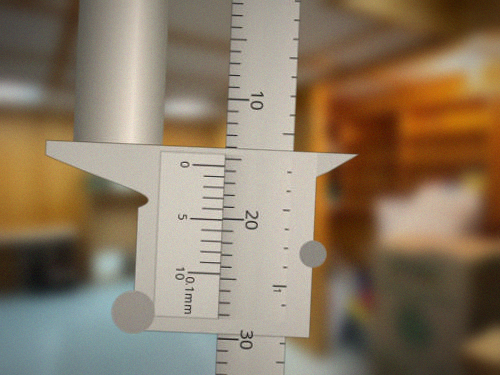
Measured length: 15.6 mm
